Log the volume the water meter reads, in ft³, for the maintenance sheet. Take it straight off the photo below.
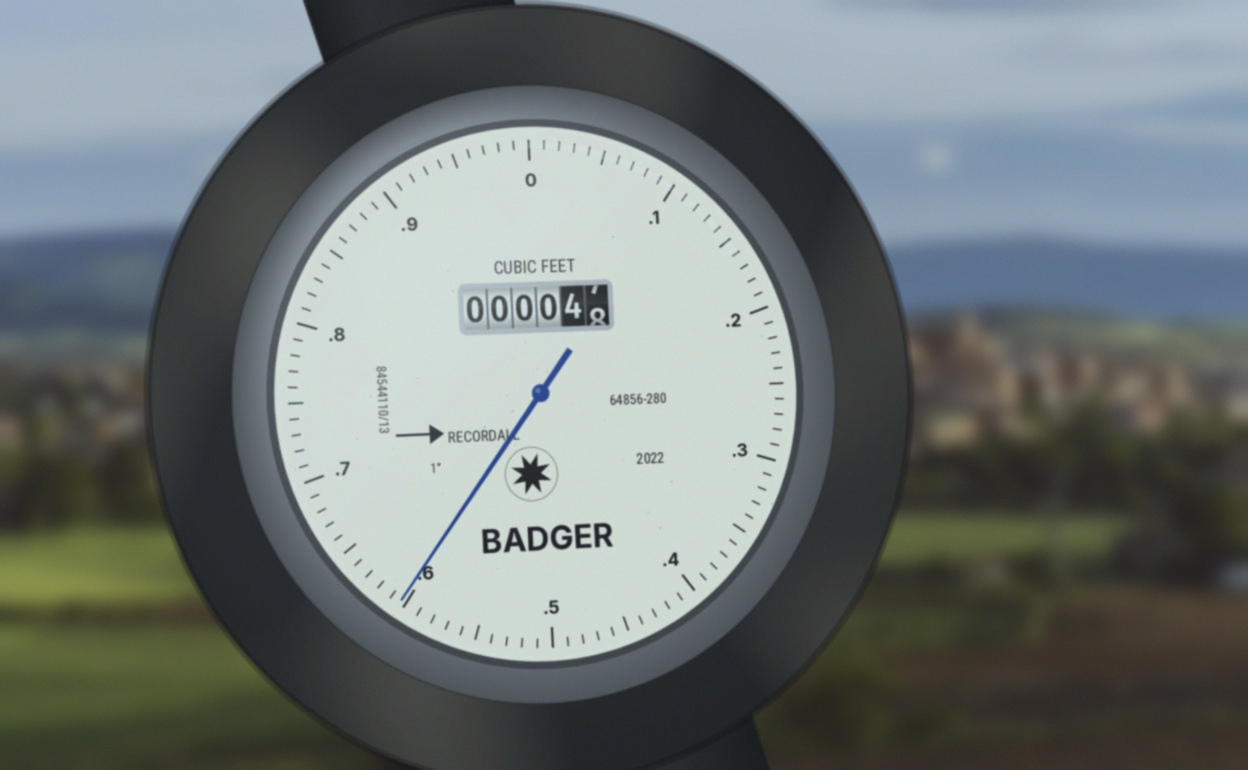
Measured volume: 47.60 ft³
